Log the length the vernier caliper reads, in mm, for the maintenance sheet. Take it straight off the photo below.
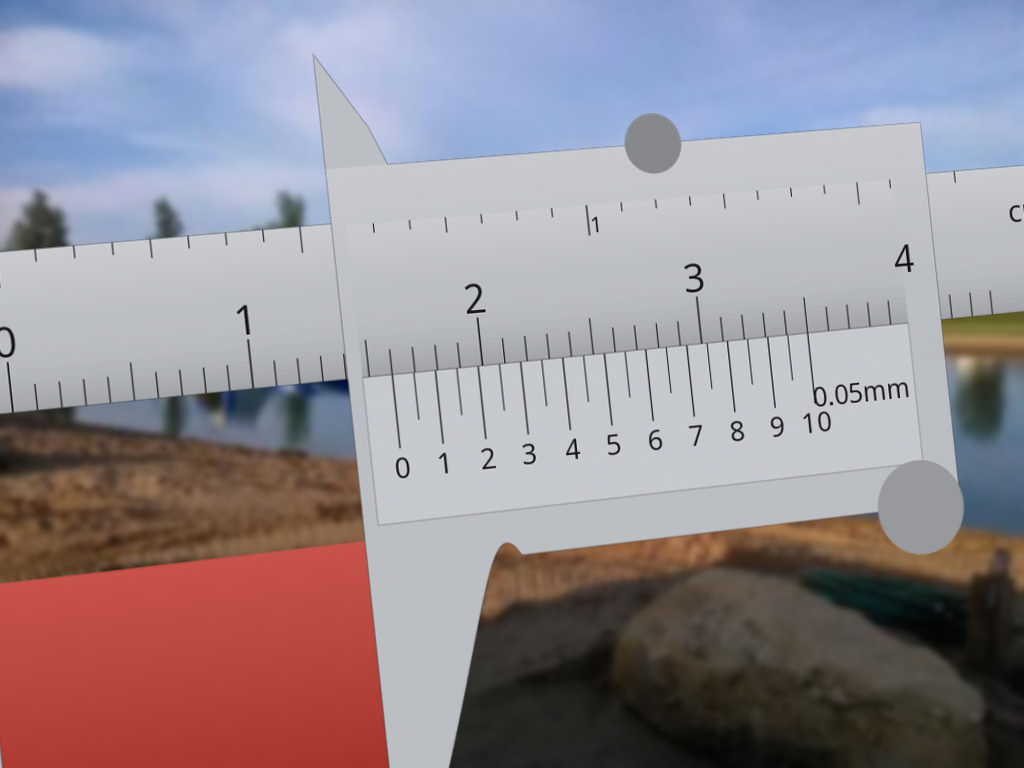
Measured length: 16.0 mm
